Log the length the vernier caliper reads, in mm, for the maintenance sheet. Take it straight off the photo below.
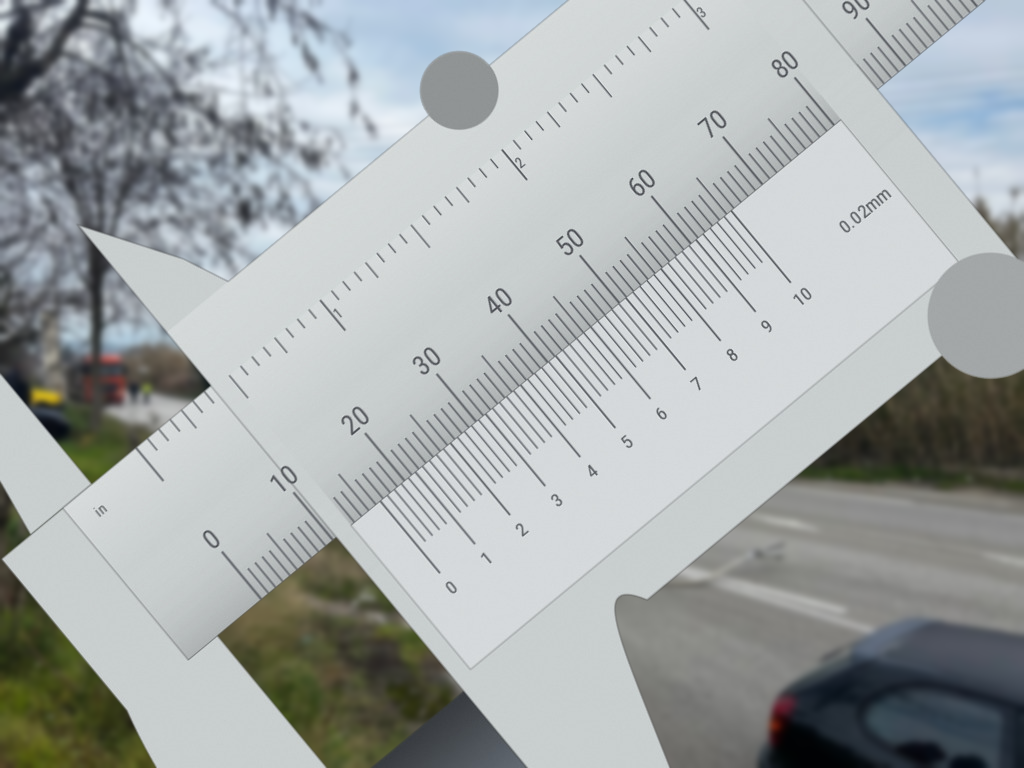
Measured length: 16.6 mm
